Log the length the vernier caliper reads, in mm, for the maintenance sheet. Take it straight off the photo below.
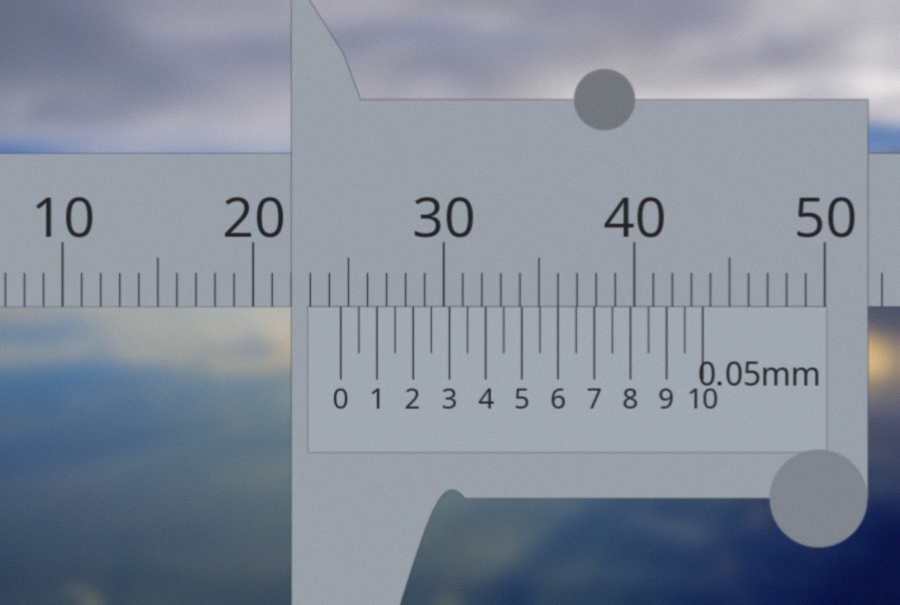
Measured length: 24.6 mm
